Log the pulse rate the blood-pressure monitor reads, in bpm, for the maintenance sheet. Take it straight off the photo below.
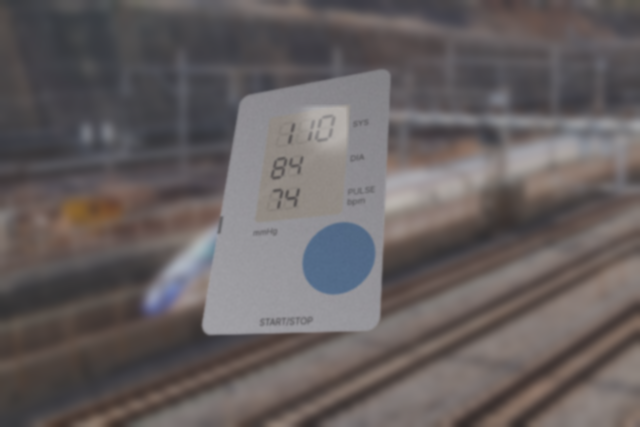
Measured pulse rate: 74 bpm
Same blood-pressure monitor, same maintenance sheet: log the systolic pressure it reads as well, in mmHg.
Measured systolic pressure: 110 mmHg
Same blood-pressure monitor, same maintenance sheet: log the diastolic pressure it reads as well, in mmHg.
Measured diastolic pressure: 84 mmHg
